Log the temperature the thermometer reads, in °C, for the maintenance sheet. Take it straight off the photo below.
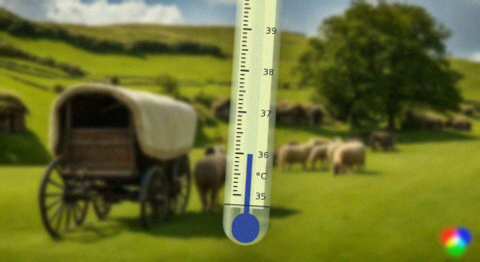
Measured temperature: 36 °C
